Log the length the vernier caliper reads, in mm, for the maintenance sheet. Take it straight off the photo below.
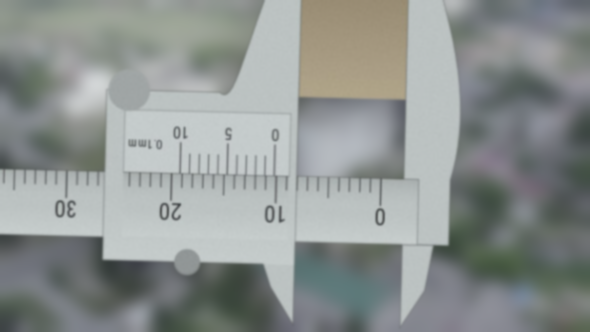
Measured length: 10.2 mm
